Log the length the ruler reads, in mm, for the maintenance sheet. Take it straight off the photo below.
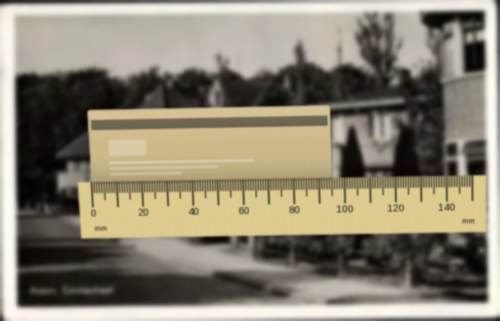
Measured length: 95 mm
